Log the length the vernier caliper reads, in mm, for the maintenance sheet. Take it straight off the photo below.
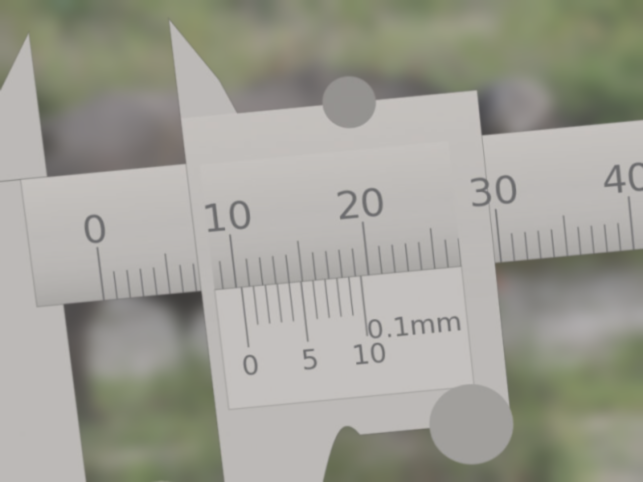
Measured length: 10.4 mm
